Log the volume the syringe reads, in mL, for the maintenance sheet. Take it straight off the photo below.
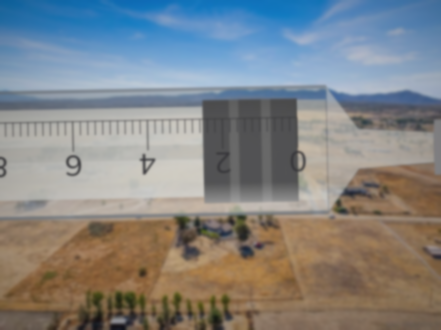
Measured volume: 0 mL
